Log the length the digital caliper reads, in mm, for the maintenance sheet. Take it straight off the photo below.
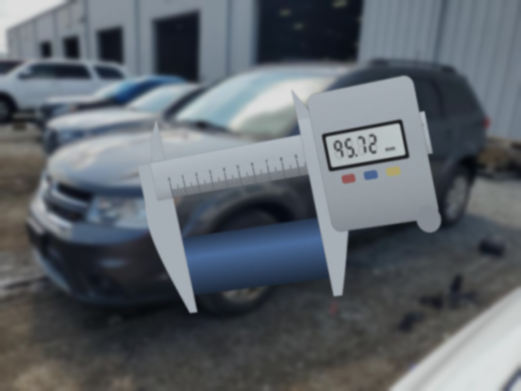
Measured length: 95.72 mm
